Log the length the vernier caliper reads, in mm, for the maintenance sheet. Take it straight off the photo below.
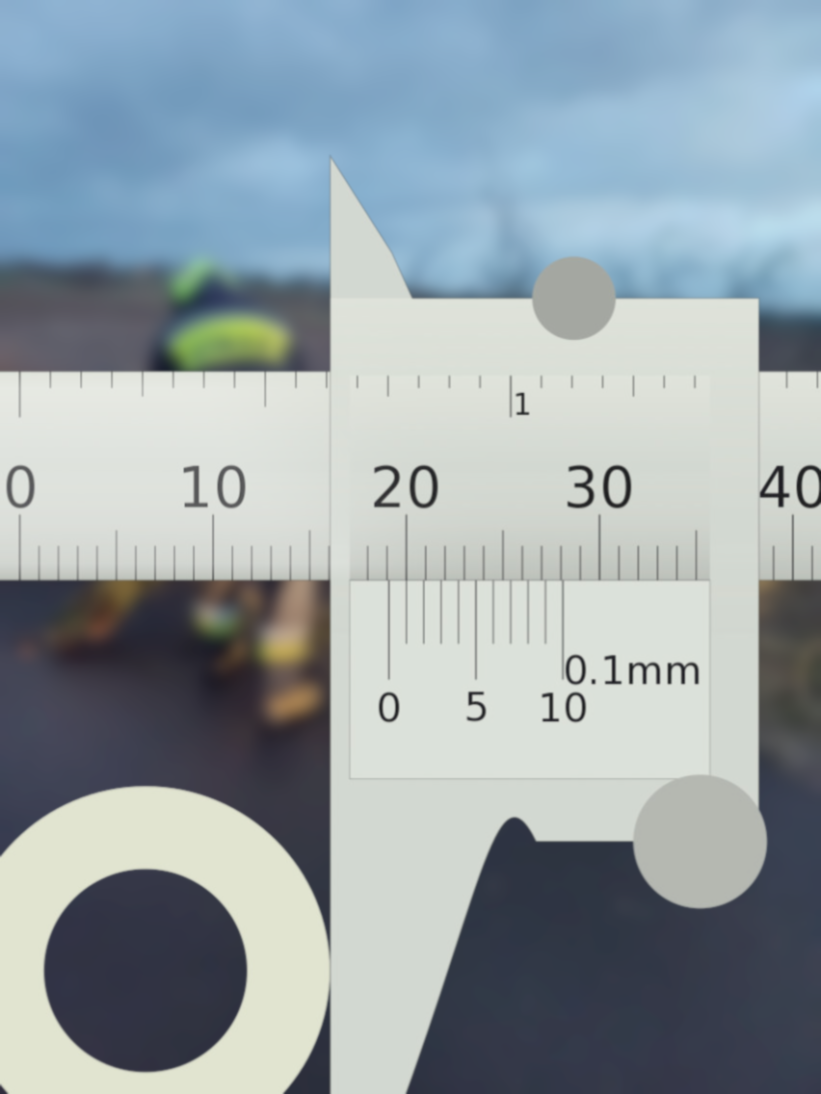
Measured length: 19.1 mm
